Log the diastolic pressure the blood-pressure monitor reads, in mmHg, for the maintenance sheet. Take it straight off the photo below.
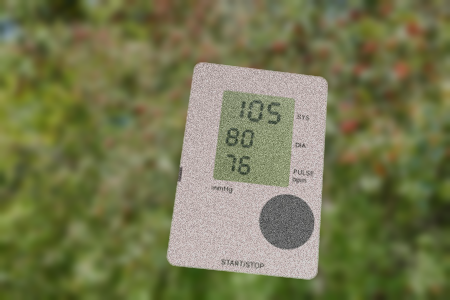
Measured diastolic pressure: 80 mmHg
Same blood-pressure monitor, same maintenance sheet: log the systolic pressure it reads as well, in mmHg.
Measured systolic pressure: 105 mmHg
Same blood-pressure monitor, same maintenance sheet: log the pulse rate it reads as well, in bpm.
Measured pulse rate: 76 bpm
